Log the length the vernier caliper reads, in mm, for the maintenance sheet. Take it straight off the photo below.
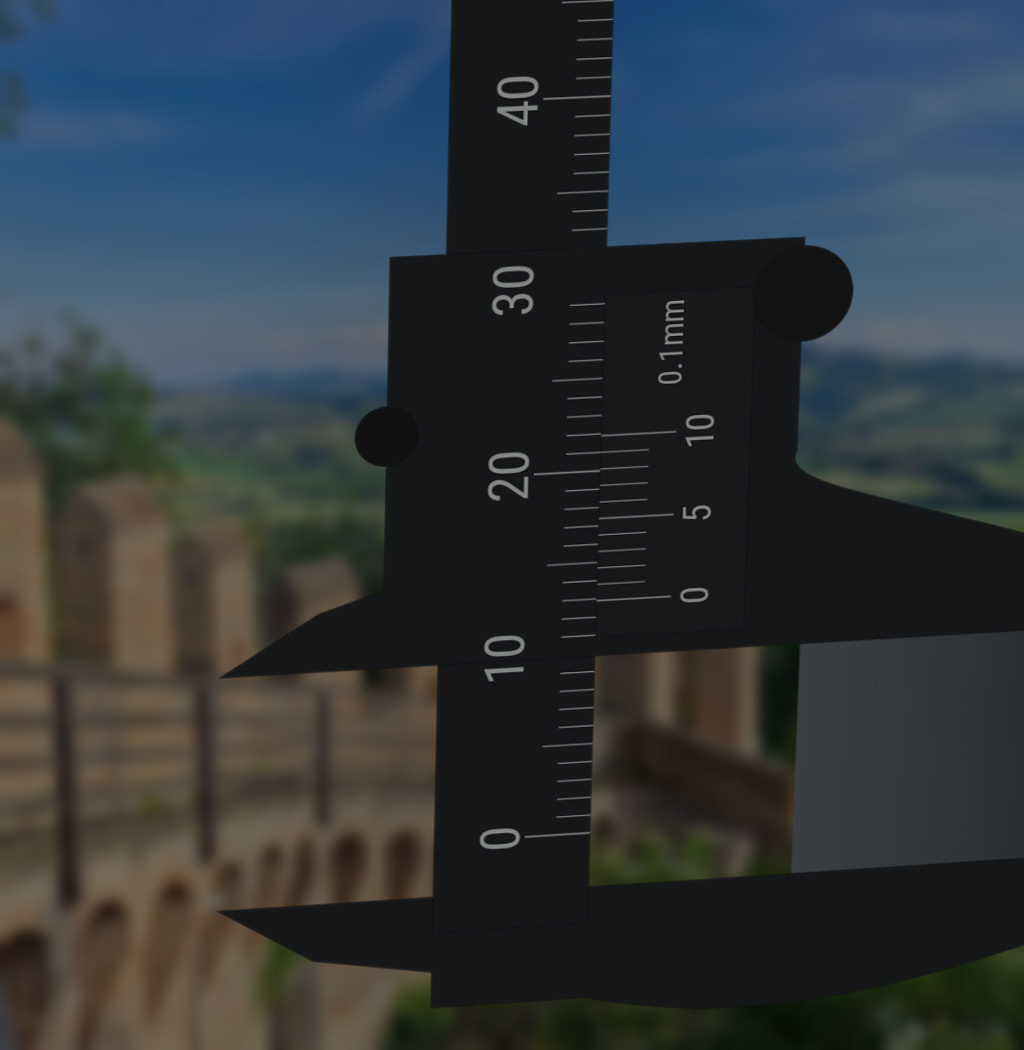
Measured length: 12.9 mm
